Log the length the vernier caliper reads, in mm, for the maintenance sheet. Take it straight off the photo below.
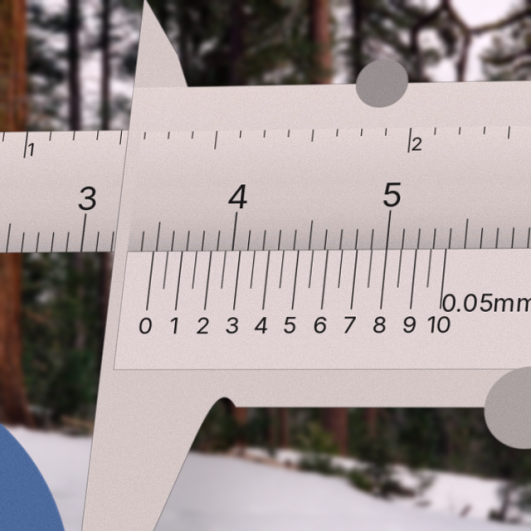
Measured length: 34.8 mm
